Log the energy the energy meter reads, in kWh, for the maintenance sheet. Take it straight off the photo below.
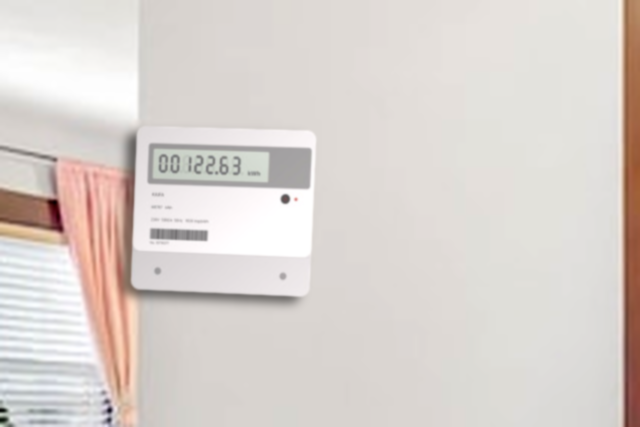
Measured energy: 122.63 kWh
